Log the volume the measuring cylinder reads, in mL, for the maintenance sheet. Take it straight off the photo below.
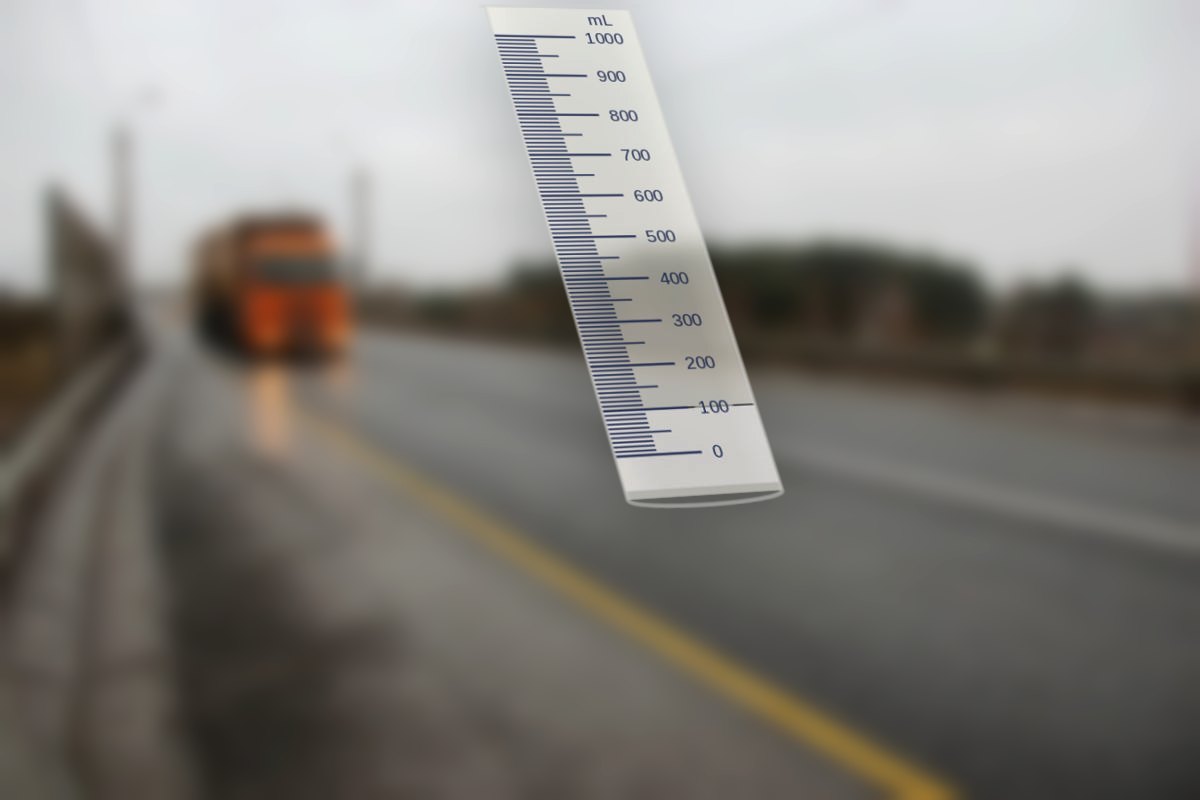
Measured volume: 100 mL
